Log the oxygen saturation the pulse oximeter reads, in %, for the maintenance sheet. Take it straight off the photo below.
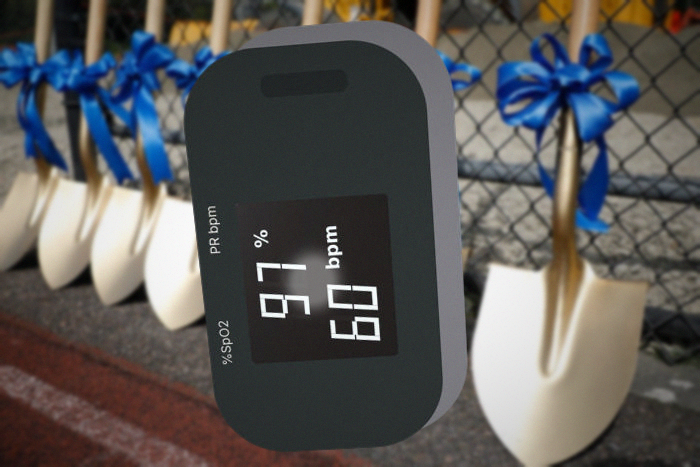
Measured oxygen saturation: 97 %
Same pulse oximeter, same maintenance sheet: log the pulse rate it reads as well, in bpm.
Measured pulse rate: 60 bpm
